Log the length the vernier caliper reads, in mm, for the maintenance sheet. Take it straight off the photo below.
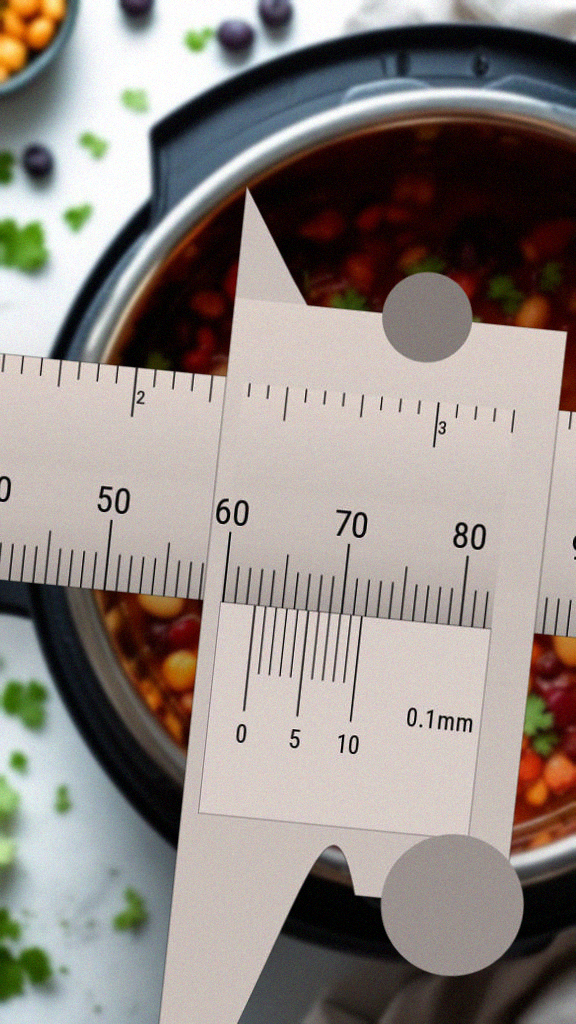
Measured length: 62.7 mm
